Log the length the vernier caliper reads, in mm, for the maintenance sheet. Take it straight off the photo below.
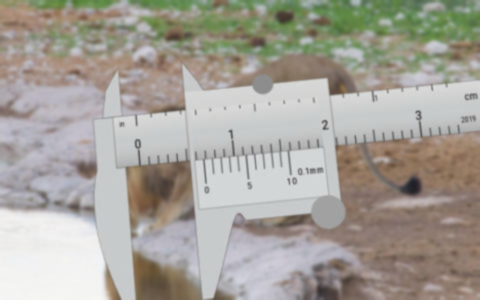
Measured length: 6.8 mm
